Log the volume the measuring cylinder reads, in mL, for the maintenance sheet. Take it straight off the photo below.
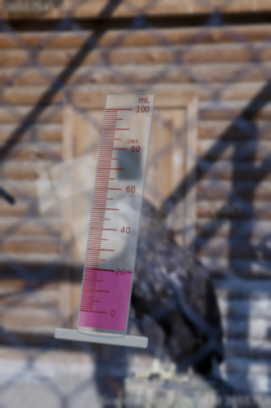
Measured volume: 20 mL
